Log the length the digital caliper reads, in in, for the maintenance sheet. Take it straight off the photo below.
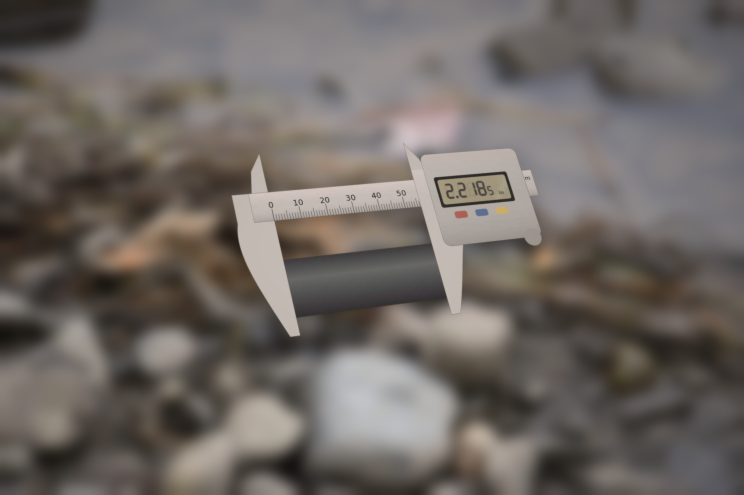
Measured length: 2.2185 in
